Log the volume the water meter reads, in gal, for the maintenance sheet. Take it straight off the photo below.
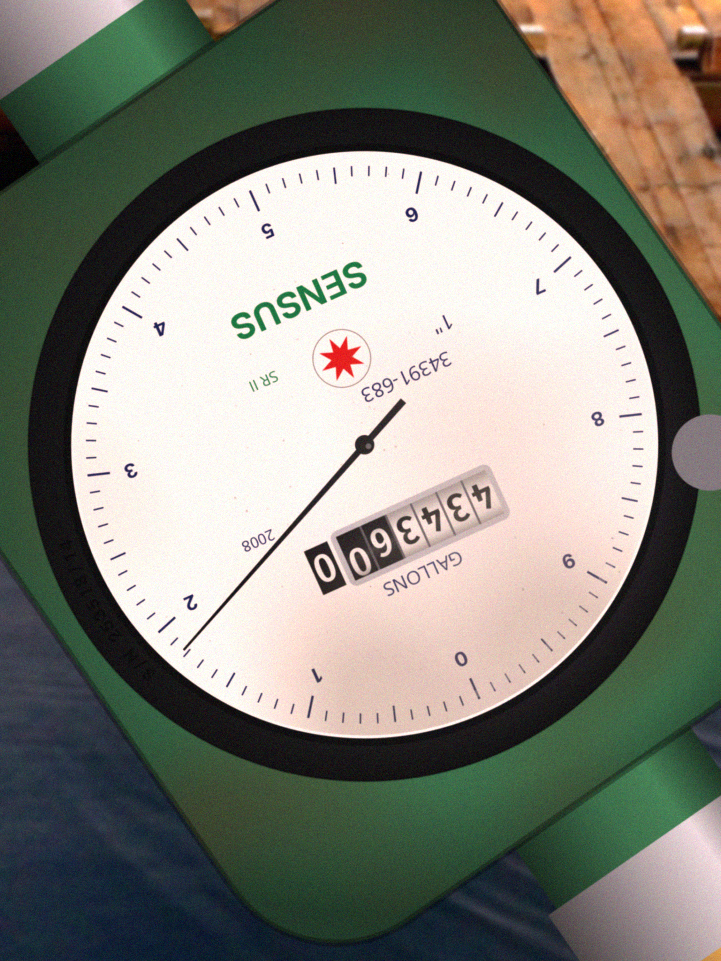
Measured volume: 4343601.8 gal
